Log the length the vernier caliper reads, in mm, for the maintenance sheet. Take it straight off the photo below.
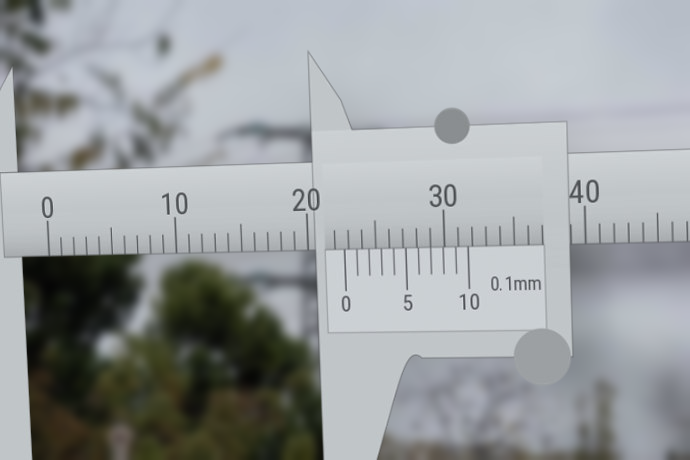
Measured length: 22.7 mm
